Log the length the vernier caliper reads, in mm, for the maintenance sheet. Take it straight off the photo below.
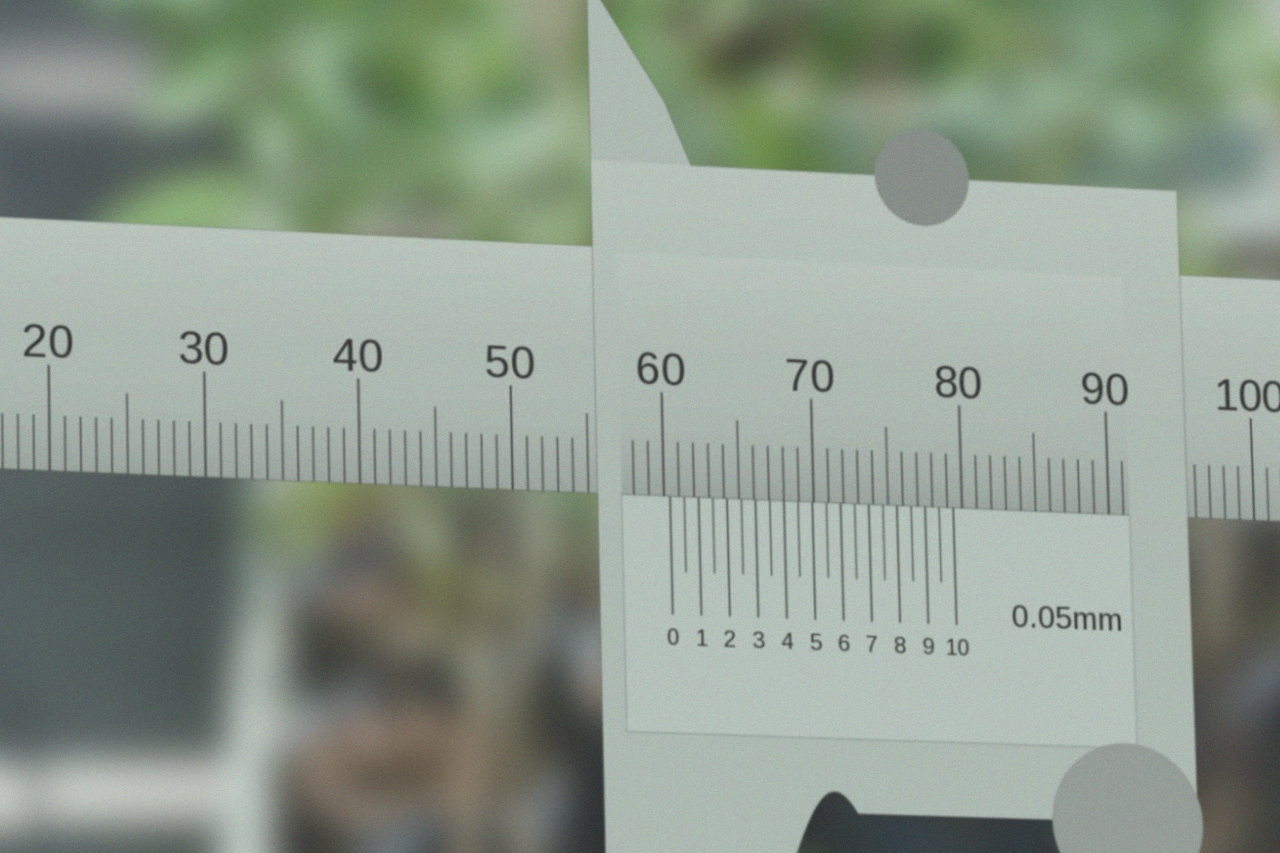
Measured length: 60.4 mm
